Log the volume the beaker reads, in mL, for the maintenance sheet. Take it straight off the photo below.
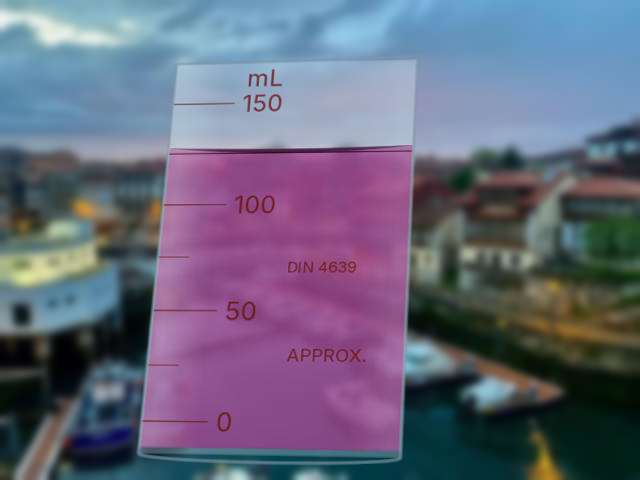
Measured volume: 125 mL
